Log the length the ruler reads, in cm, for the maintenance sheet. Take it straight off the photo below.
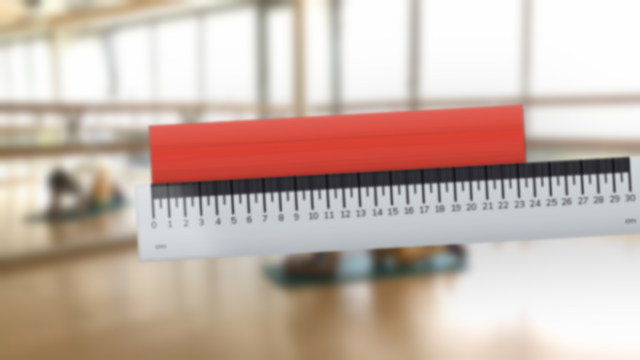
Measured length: 23.5 cm
